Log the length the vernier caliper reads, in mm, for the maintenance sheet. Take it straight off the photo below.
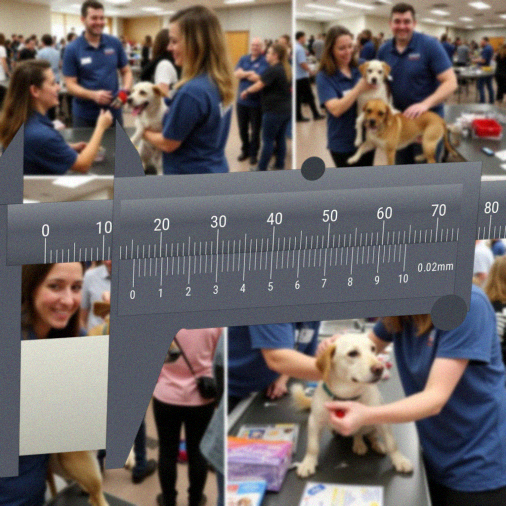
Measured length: 15.4 mm
